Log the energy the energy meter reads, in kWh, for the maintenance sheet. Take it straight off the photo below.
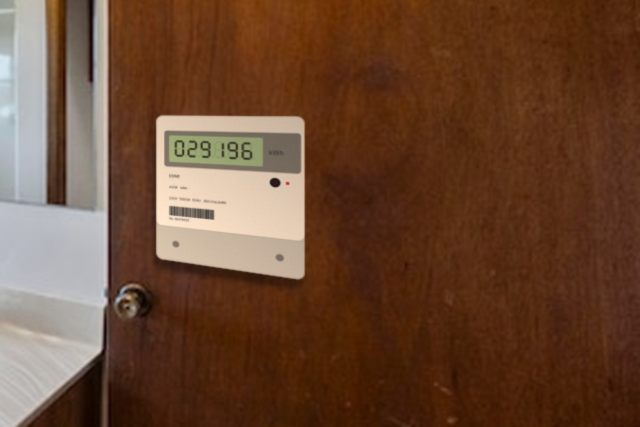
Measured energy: 29196 kWh
